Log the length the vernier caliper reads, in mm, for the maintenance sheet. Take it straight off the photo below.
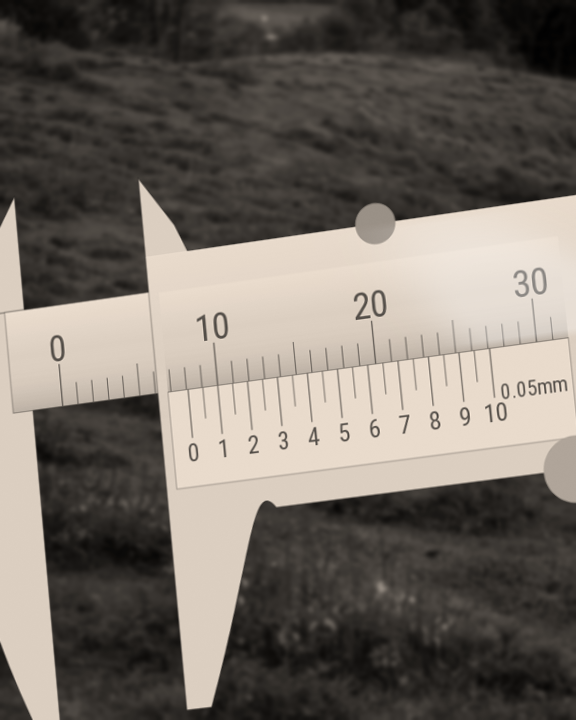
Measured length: 8.1 mm
